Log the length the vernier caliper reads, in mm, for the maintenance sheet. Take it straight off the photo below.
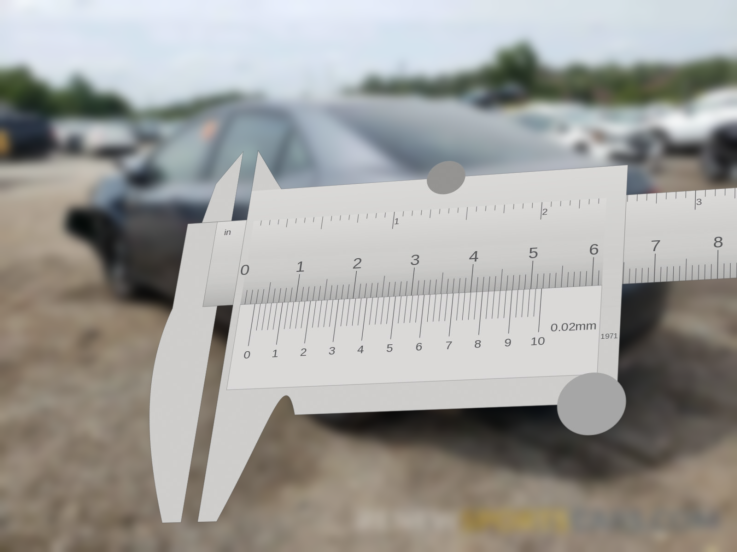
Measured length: 2.8 mm
